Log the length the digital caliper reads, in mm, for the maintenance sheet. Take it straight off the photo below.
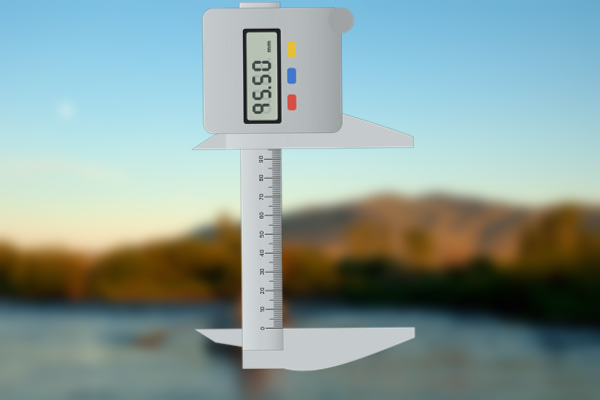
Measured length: 95.50 mm
